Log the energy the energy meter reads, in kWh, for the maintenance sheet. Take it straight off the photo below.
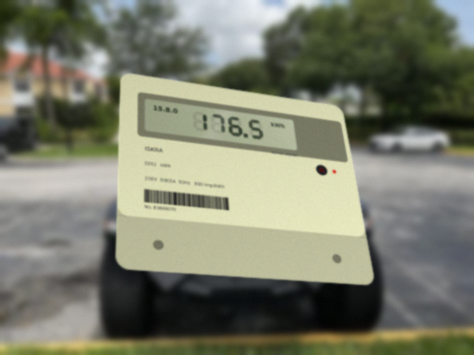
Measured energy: 176.5 kWh
